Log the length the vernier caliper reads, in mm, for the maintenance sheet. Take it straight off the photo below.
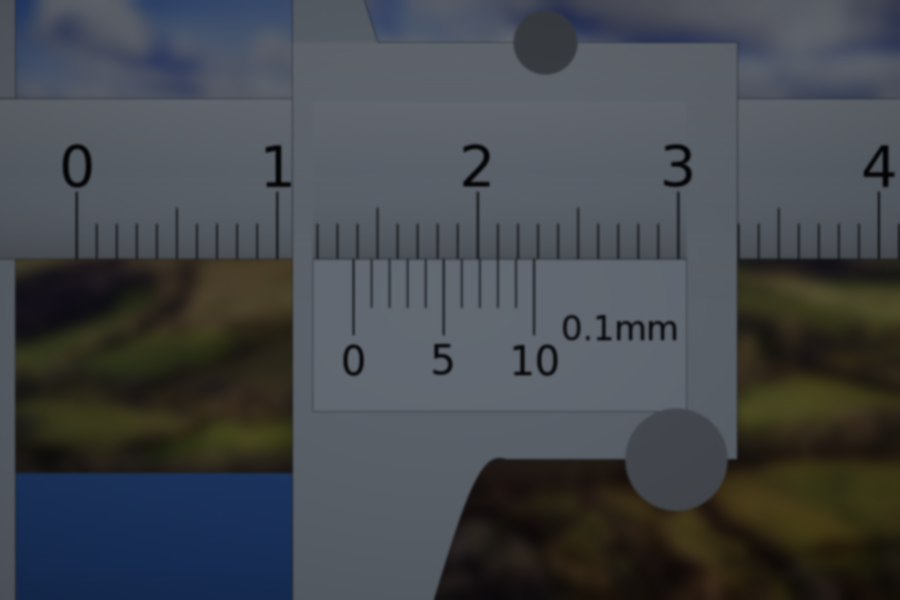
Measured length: 13.8 mm
